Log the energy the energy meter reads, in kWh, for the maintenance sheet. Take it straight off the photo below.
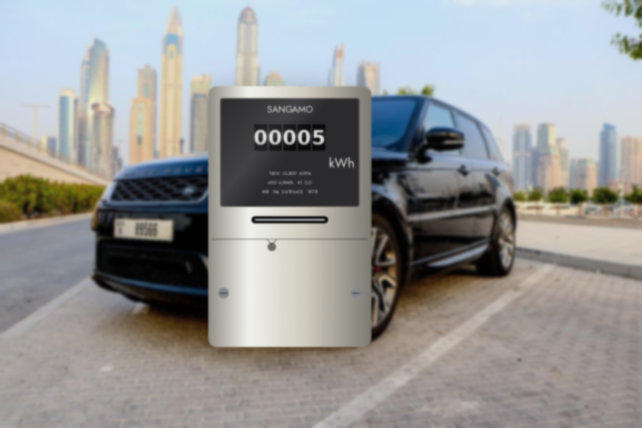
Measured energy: 5 kWh
